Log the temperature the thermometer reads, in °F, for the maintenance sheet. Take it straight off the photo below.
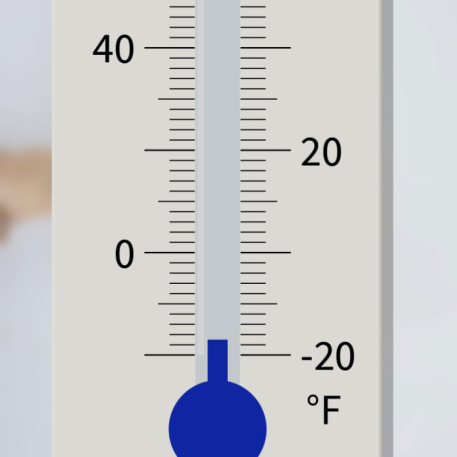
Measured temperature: -17 °F
